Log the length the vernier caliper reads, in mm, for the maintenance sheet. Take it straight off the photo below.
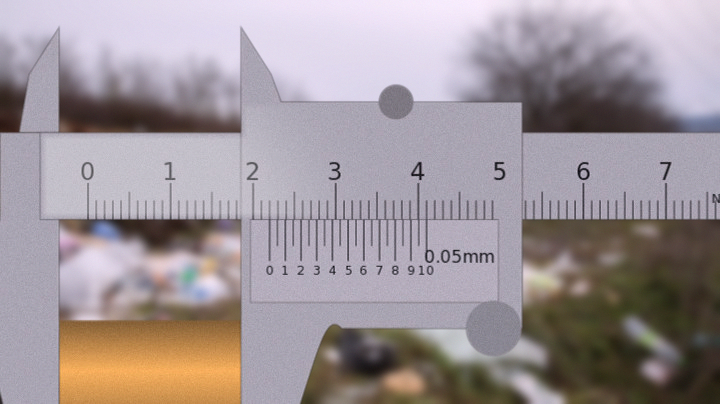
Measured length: 22.0 mm
